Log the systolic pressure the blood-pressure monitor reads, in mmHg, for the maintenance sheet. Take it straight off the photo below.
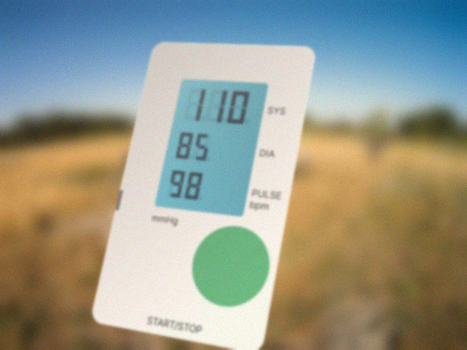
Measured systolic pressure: 110 mmHg
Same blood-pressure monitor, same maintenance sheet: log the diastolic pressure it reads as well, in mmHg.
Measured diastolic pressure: 85 mmHg
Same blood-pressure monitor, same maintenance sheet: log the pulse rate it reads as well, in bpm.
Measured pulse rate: 98 bpm
